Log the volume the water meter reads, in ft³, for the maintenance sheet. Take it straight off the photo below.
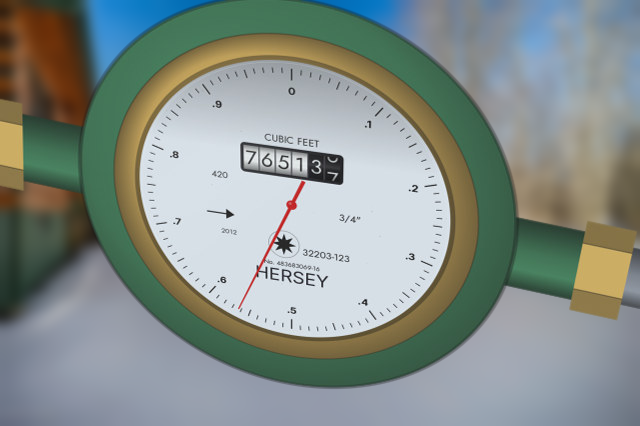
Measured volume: 765136.56 ft³
